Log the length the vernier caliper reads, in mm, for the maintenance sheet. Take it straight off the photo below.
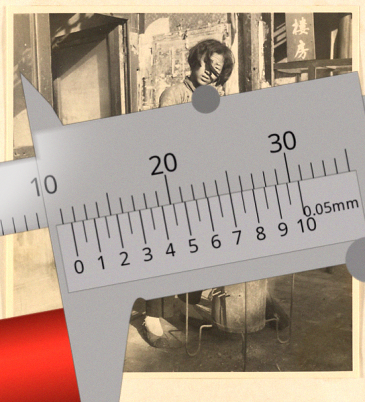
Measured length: 11.7 mm
